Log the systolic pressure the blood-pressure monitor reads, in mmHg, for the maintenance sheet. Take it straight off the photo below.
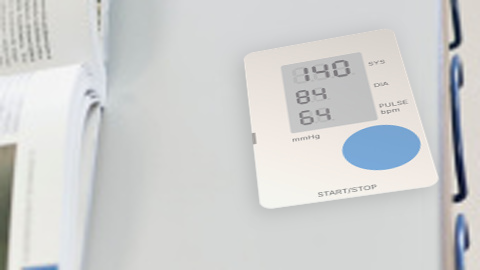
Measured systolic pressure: 140 mmHg
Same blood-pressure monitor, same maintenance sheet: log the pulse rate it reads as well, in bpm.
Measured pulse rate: 64 bpm
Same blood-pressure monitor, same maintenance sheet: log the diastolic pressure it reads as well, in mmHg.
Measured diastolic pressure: 84 mmHg
